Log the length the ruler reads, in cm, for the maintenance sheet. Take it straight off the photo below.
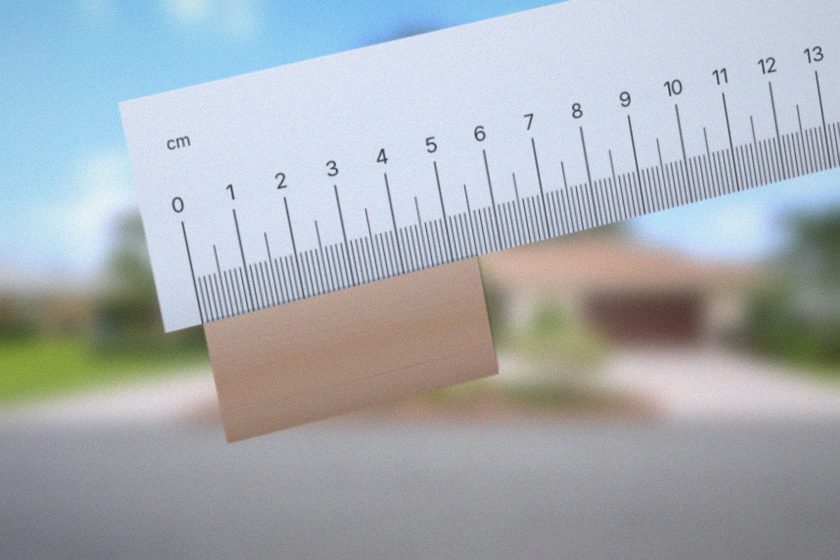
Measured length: 5.5 cm
